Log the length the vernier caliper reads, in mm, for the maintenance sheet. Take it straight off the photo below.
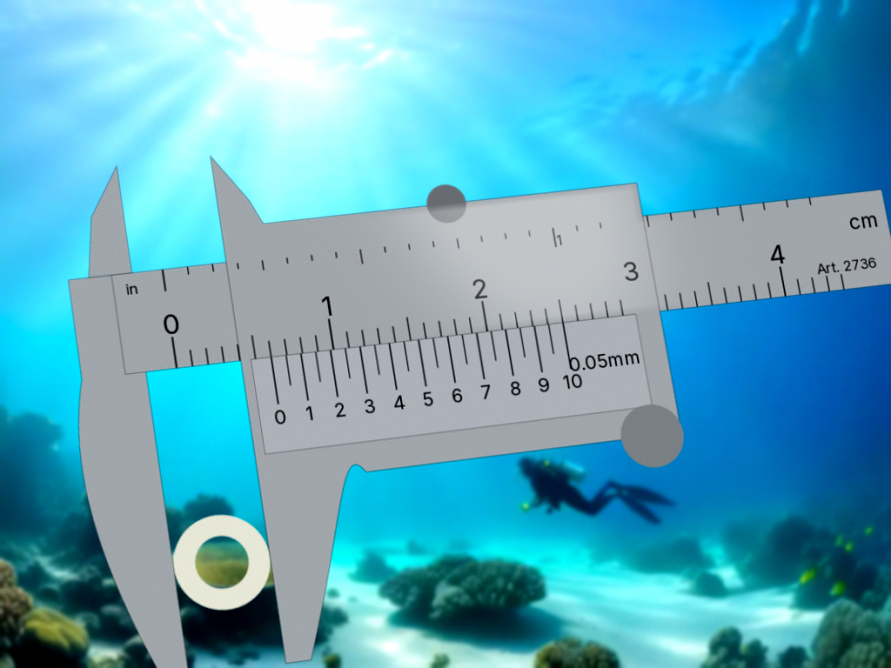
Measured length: 6.0 mm
